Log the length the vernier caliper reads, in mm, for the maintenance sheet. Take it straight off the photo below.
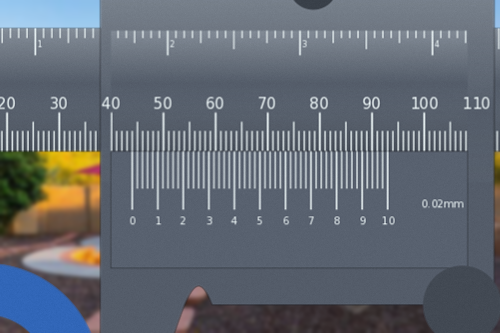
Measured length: 44.0 mm
